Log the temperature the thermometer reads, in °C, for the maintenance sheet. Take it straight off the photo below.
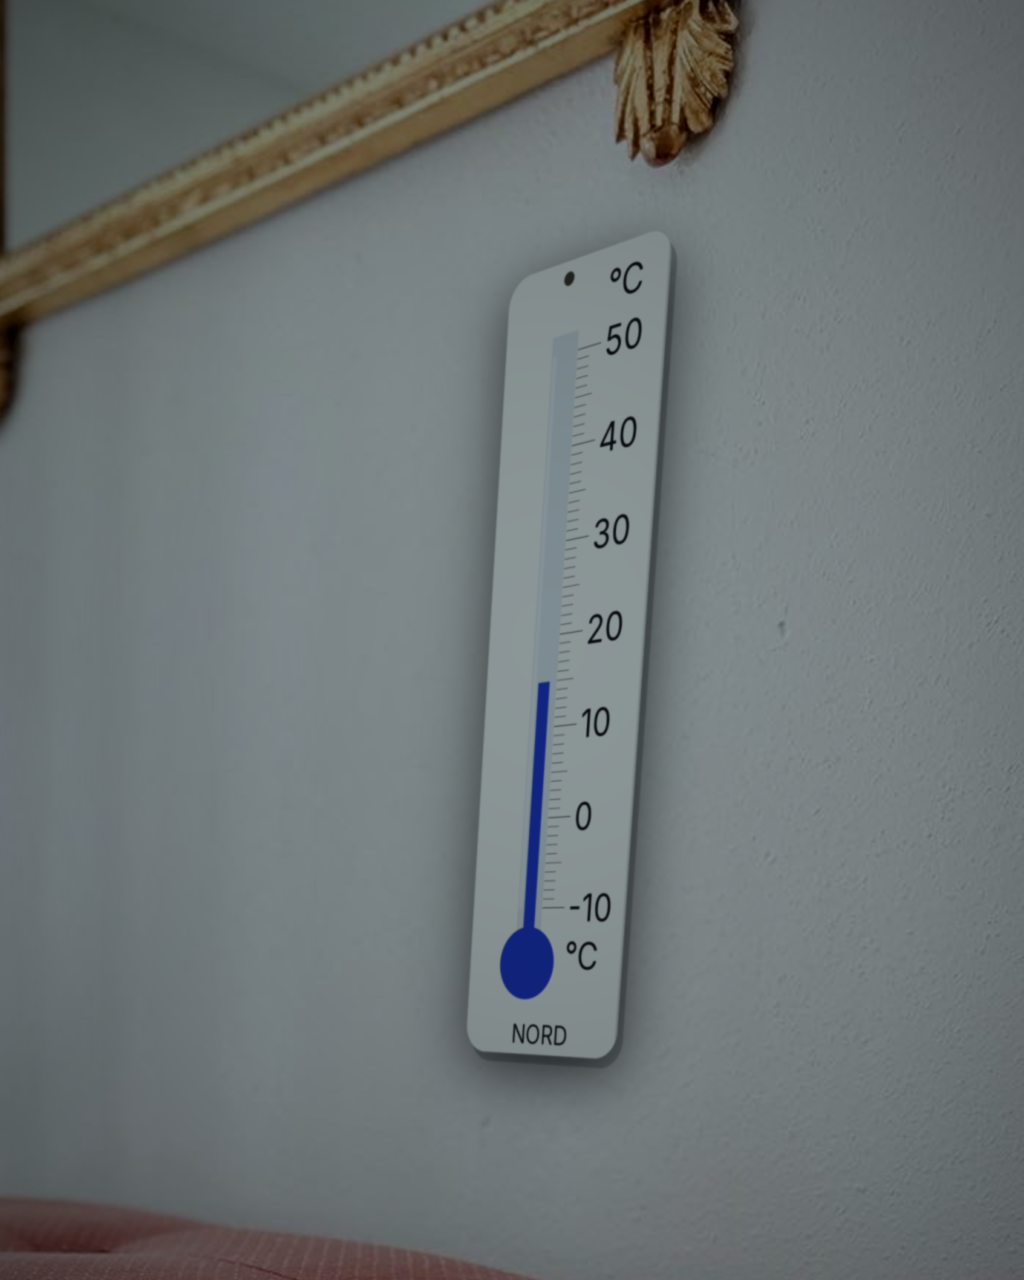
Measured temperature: 15 °C
